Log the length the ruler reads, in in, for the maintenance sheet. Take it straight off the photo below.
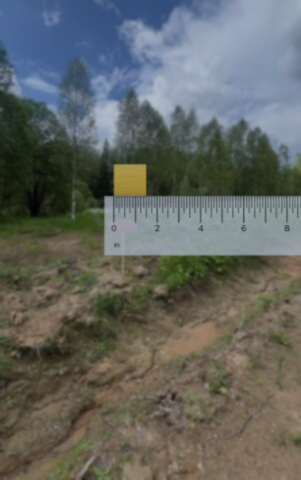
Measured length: 1.5 in
